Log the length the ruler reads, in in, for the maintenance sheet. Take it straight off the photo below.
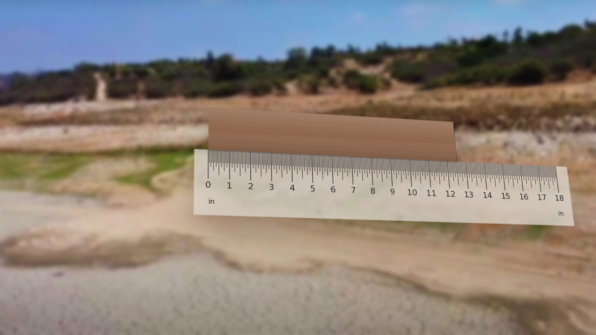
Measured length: 12.5 in
